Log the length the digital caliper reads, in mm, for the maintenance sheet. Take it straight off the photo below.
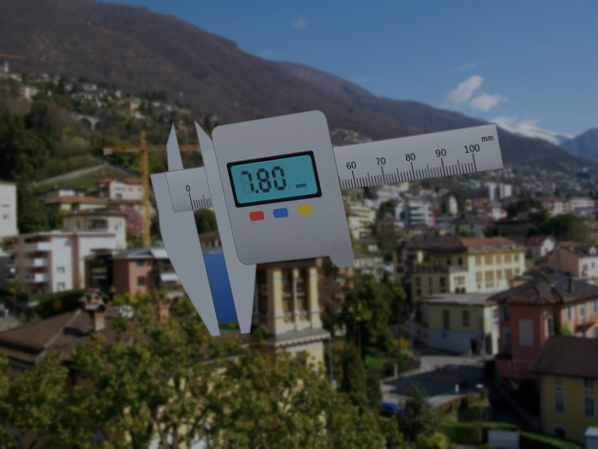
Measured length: 7.80 mm
